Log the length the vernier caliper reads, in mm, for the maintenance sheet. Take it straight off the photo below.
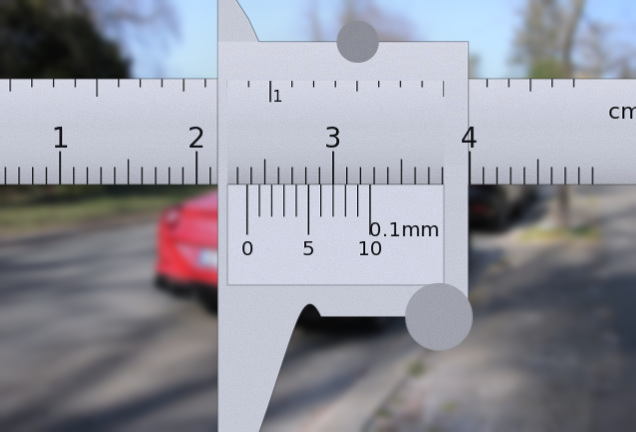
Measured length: 23.7 mm
